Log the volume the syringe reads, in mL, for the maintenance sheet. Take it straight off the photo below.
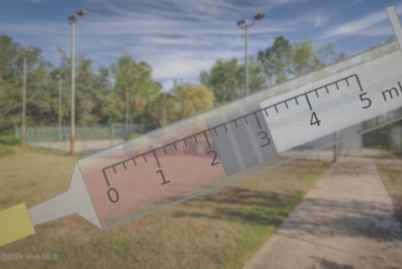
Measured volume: 2.1 mL
